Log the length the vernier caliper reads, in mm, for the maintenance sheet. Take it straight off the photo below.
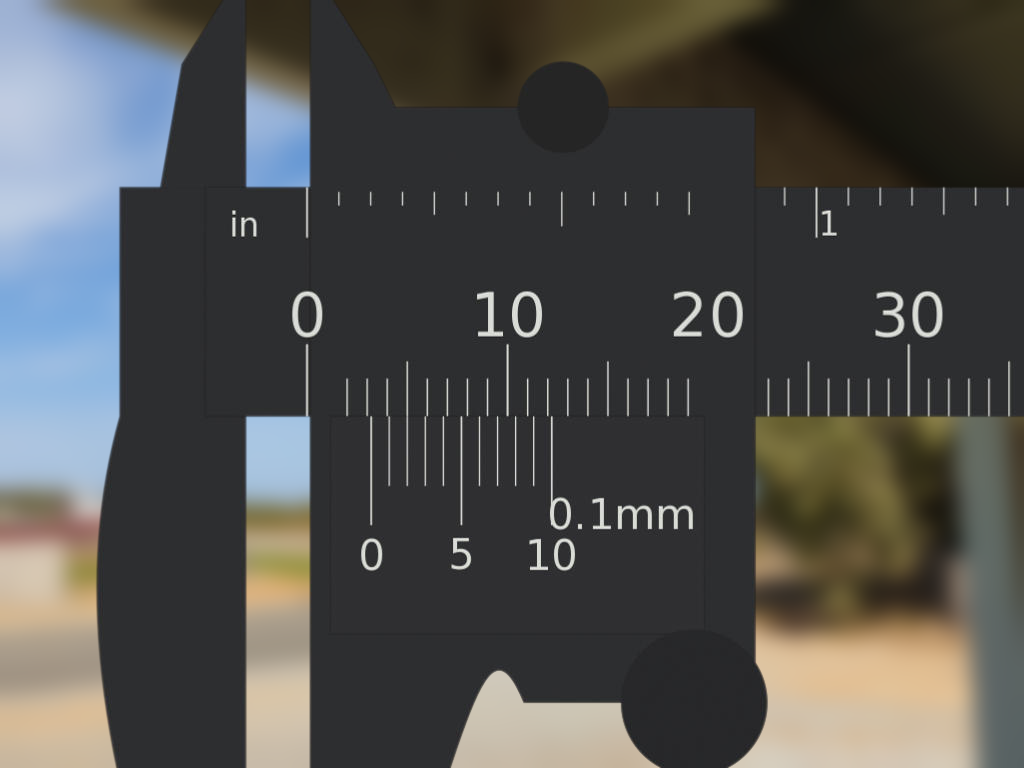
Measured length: 3.2 mm
